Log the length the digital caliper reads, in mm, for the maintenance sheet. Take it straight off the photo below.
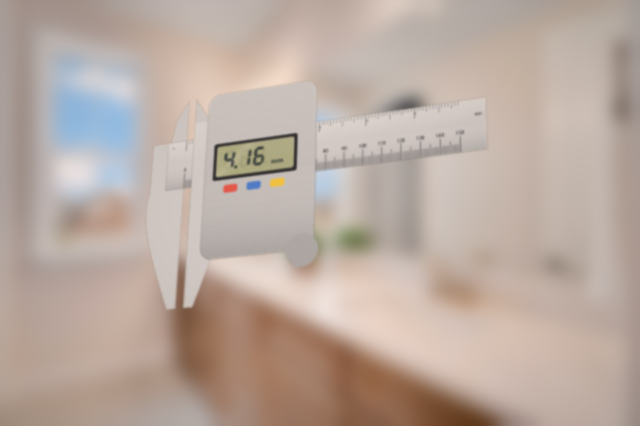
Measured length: 4.16 mm
